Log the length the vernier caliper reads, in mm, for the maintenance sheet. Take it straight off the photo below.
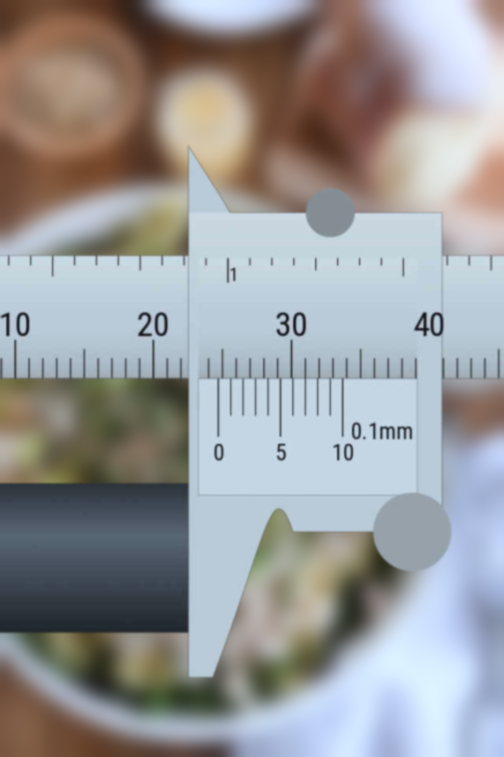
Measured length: 24.7 mm
